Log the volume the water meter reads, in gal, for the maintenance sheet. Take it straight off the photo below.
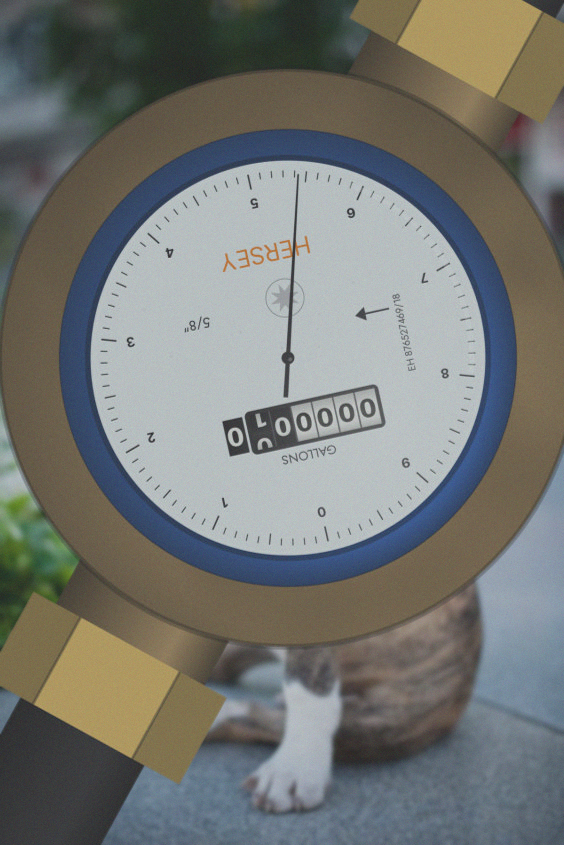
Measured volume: 5.4 gal
